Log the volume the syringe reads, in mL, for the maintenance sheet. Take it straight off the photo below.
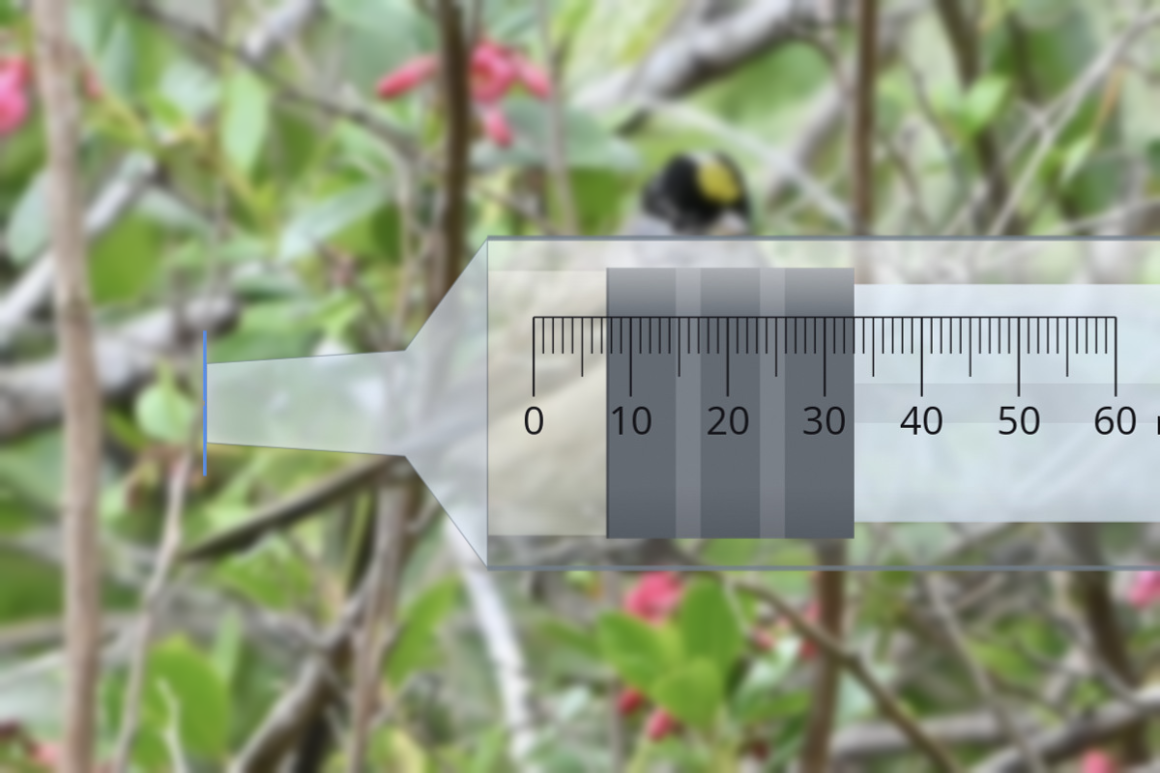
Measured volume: 7.5 mL
